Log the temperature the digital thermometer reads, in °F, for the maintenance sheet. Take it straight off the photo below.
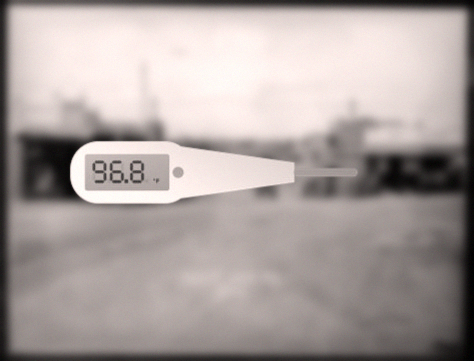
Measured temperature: 96.8 °F
